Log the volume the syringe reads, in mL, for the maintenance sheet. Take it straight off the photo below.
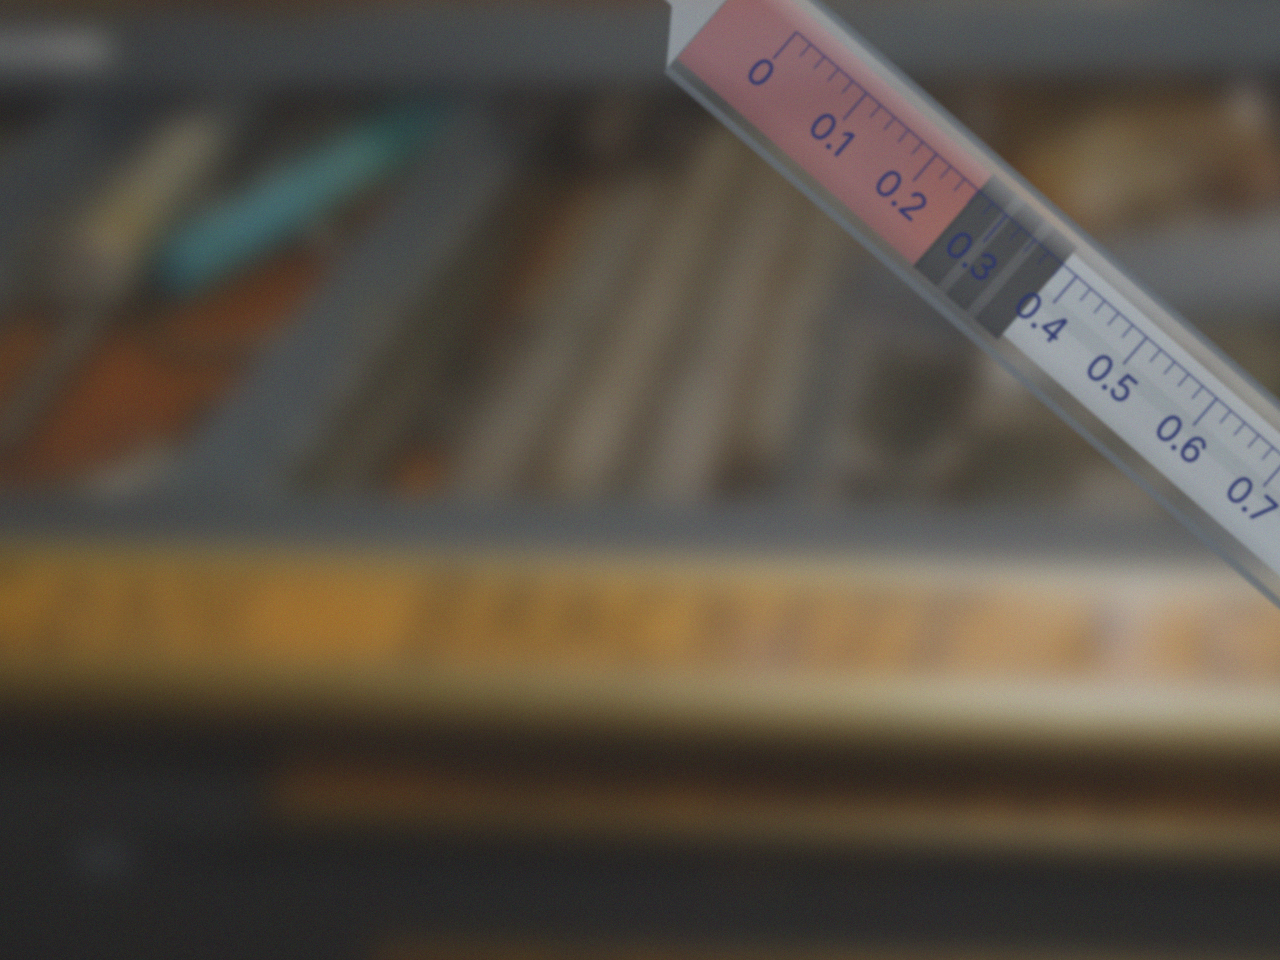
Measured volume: 0.26 mL
